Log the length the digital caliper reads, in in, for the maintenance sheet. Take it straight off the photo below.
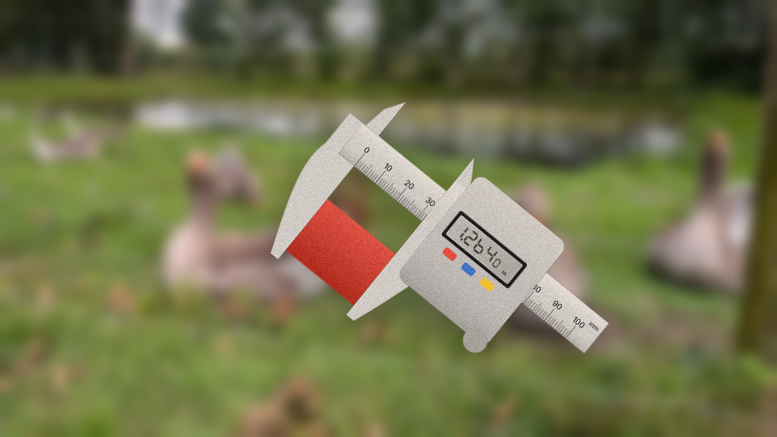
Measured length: 1.2640 in
